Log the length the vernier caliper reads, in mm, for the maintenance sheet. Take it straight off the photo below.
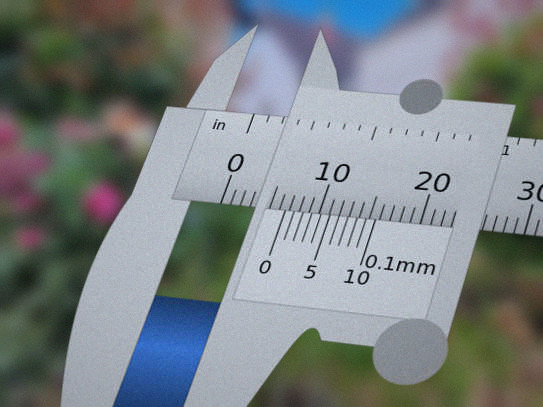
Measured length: 6.6 mm
